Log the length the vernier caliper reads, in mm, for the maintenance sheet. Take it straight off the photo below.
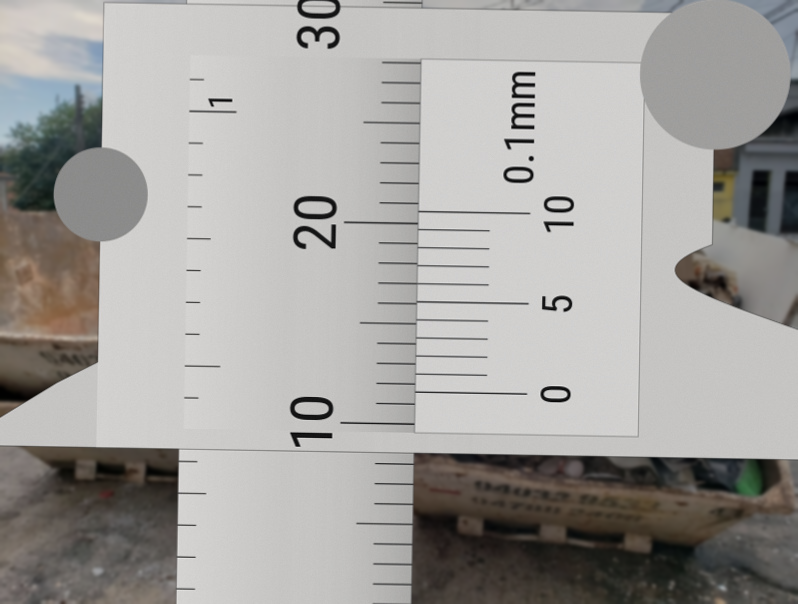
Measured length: 11.6 mm
